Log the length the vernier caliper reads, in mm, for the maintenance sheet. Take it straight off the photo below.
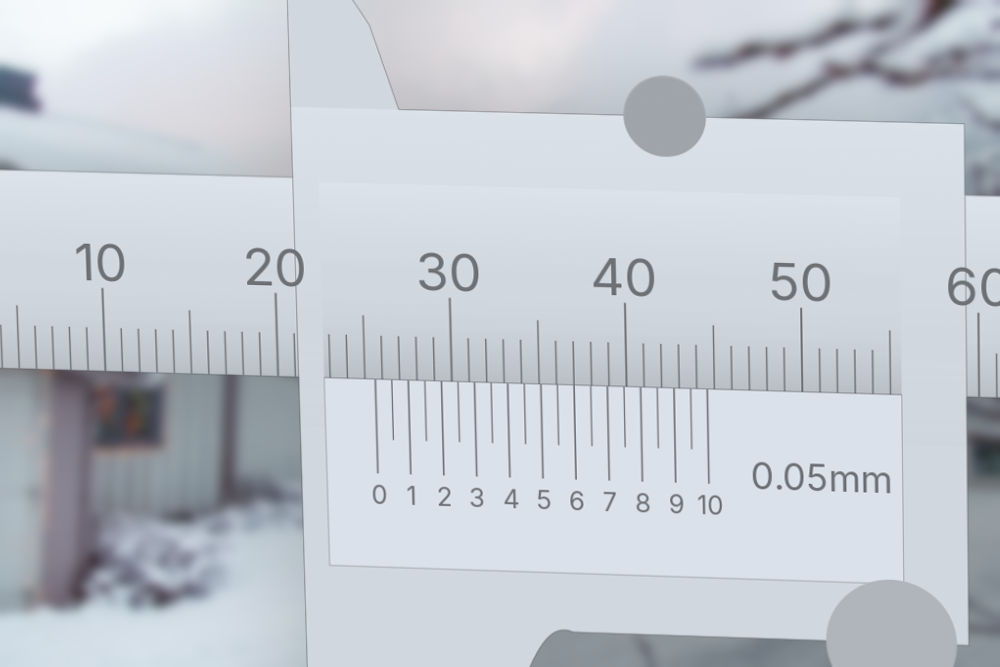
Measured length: 25.6 mm
